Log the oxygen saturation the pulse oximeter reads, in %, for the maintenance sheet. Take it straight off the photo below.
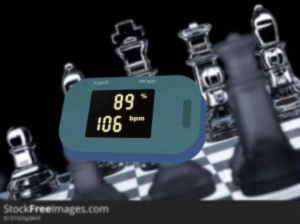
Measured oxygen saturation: 89 %
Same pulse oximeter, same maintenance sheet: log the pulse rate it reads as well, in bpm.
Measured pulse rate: 106 bpm
